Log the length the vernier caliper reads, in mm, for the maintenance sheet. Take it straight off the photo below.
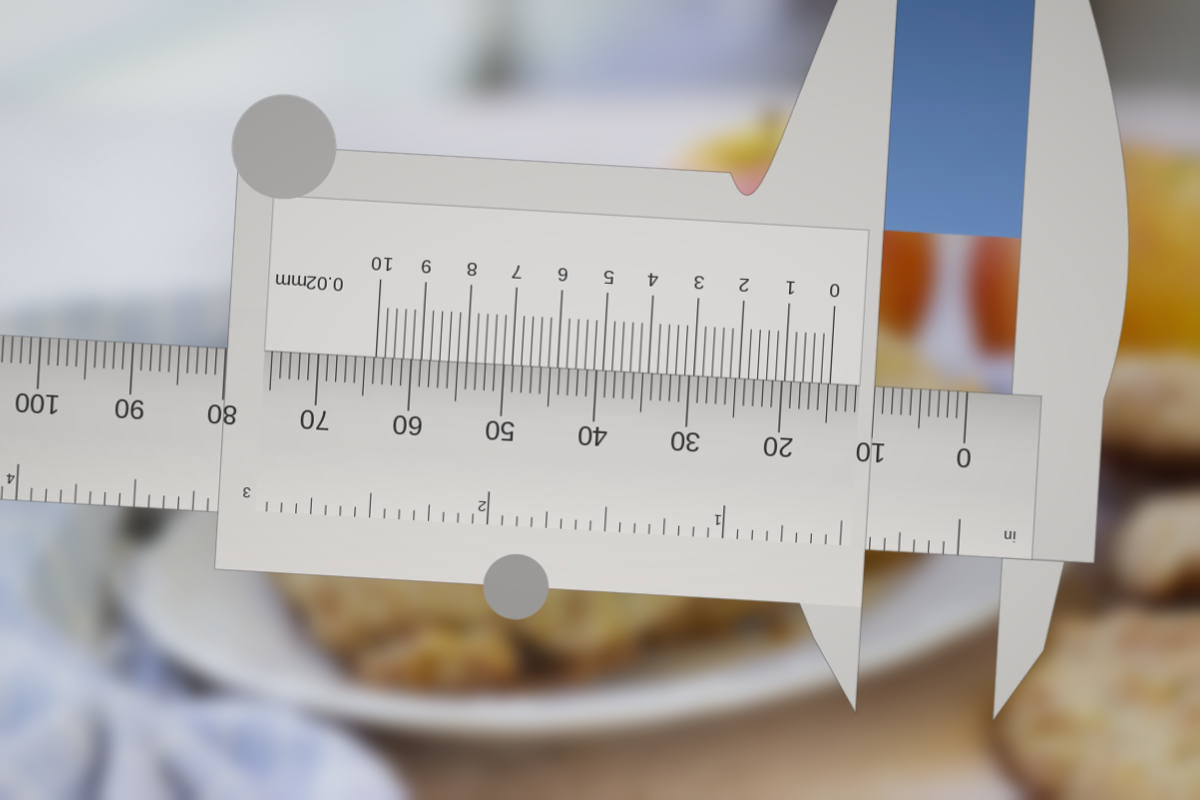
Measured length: 14.8 mm
